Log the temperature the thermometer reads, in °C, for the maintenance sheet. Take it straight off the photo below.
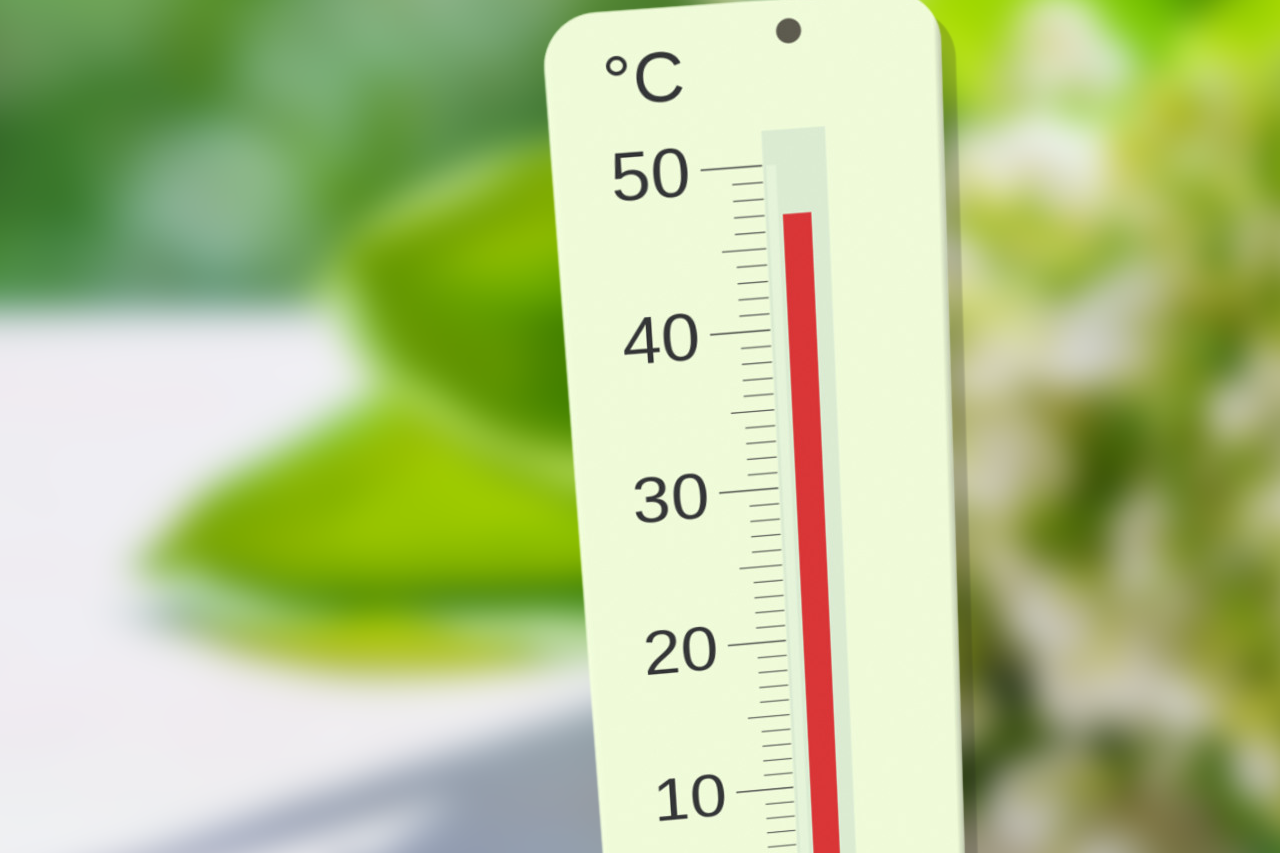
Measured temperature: 47 °C
